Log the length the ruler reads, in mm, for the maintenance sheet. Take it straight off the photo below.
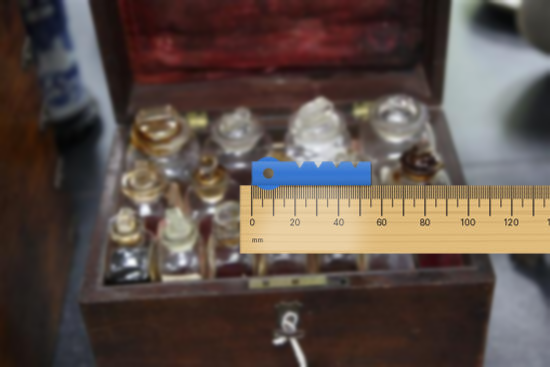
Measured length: 55 mm
